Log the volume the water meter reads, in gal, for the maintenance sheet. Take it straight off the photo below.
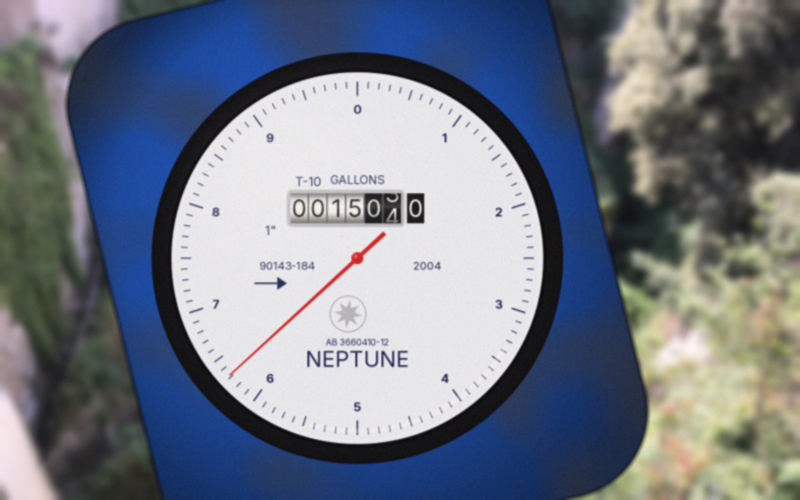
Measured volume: 15036.3 gal
